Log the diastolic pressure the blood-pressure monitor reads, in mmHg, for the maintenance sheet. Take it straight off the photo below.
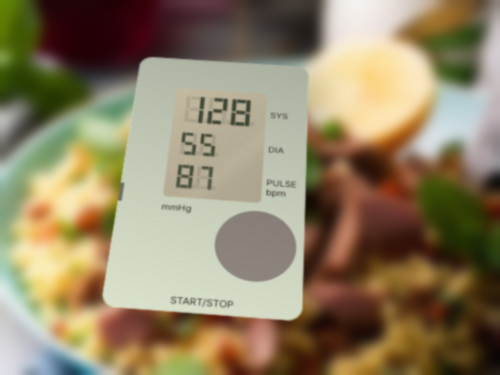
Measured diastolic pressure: 55 mmHg
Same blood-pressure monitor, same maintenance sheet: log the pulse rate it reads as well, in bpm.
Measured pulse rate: 87 bpm
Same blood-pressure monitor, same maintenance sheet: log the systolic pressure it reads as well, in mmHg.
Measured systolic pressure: 128 mmHg
